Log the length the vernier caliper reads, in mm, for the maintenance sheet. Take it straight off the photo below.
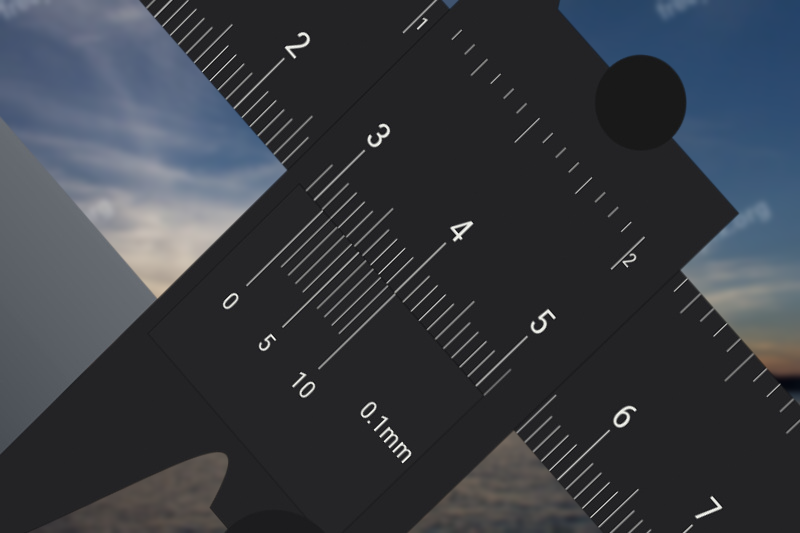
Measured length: 31.1 mm
